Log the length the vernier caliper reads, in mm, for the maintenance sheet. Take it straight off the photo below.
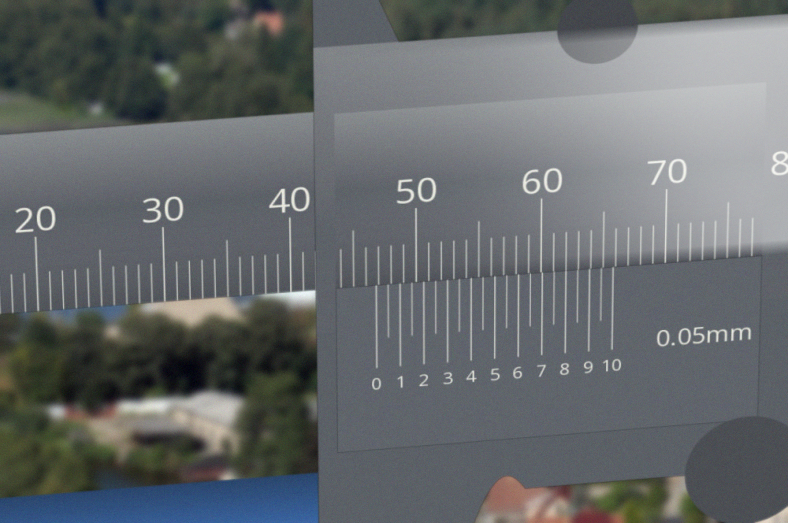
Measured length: 46.8 mm
